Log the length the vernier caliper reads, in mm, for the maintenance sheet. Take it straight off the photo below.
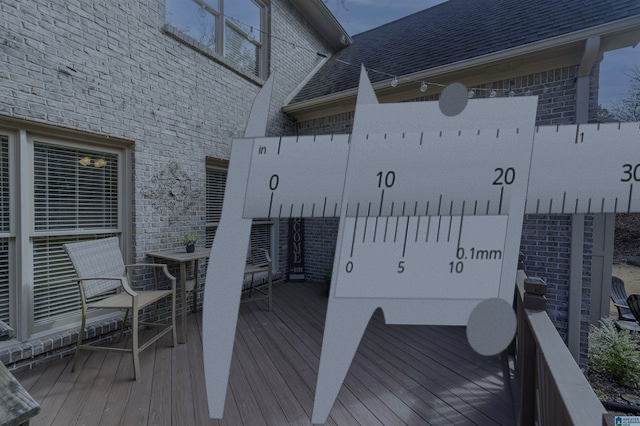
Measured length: 8.0 mm
